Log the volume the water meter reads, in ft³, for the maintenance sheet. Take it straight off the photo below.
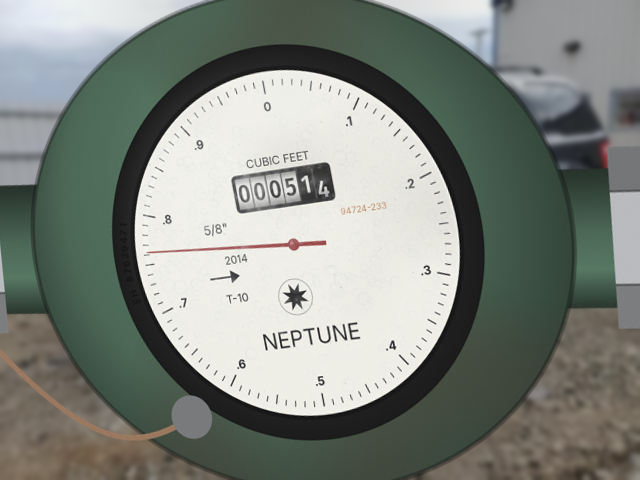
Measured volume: 513.76 ft³
